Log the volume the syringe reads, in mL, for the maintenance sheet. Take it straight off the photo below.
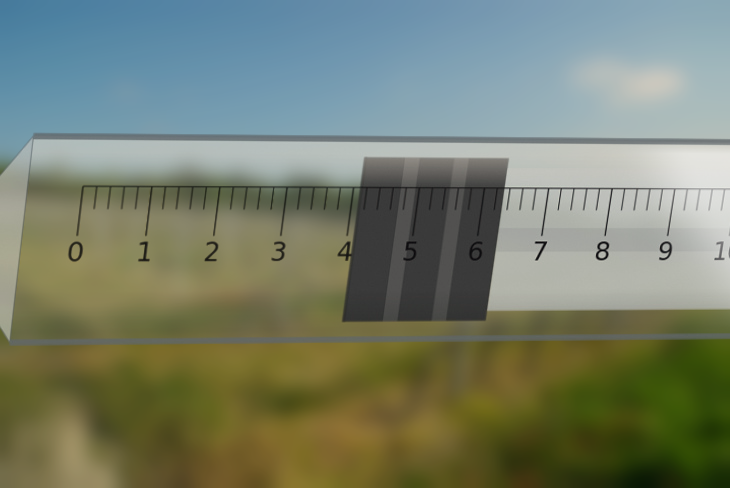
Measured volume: 4.1 mL
